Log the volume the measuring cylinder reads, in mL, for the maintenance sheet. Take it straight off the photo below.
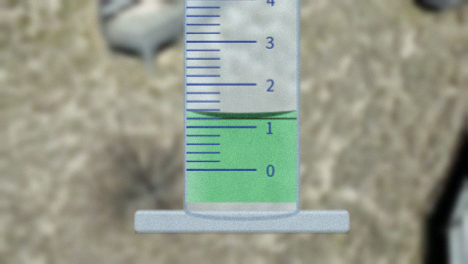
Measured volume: 1.2 mL
